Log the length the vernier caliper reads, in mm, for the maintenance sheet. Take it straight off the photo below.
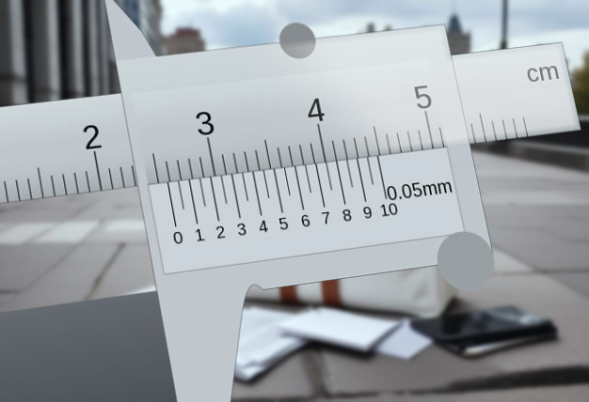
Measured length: 25.8 mm
